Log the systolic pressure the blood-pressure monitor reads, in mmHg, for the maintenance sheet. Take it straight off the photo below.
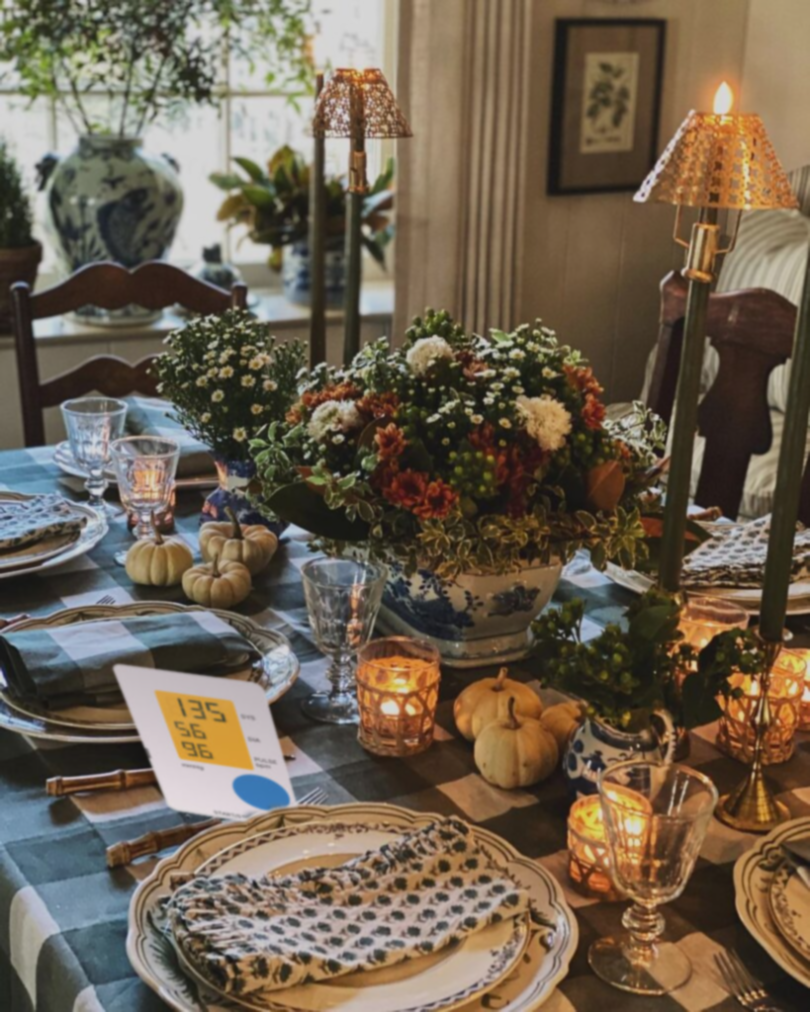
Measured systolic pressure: 135 mmHg
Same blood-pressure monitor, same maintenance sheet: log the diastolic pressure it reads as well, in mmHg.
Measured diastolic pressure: 56 mmHg
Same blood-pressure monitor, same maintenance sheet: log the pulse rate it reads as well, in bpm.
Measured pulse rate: 96 bpm
